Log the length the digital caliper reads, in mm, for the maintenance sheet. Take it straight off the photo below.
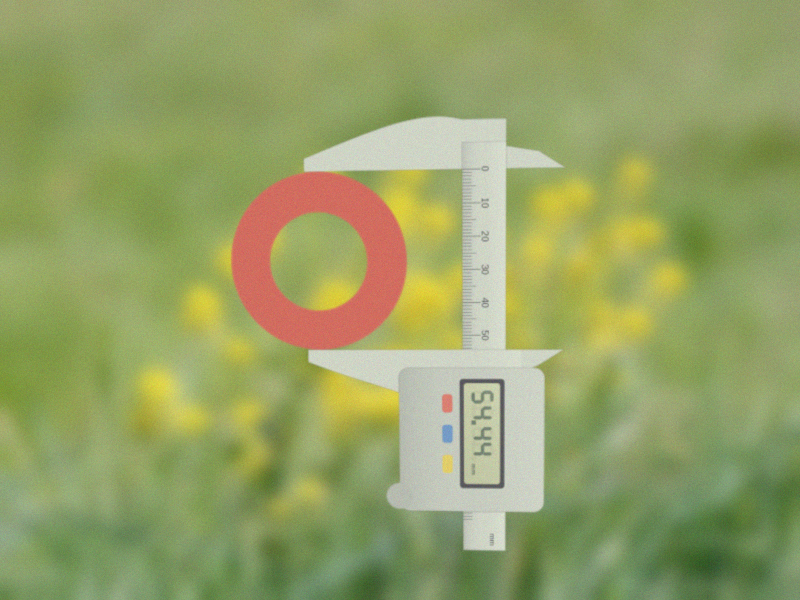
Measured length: 54.44 mm
